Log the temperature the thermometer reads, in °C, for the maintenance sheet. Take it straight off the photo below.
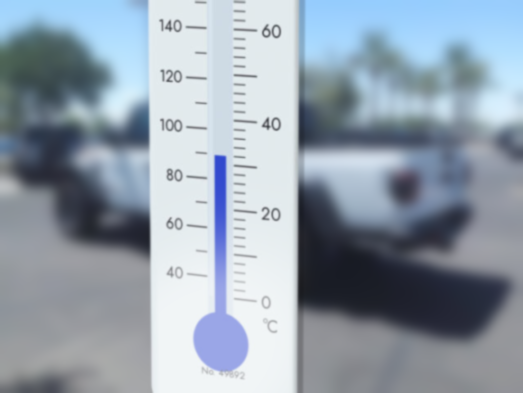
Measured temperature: 32 °C
